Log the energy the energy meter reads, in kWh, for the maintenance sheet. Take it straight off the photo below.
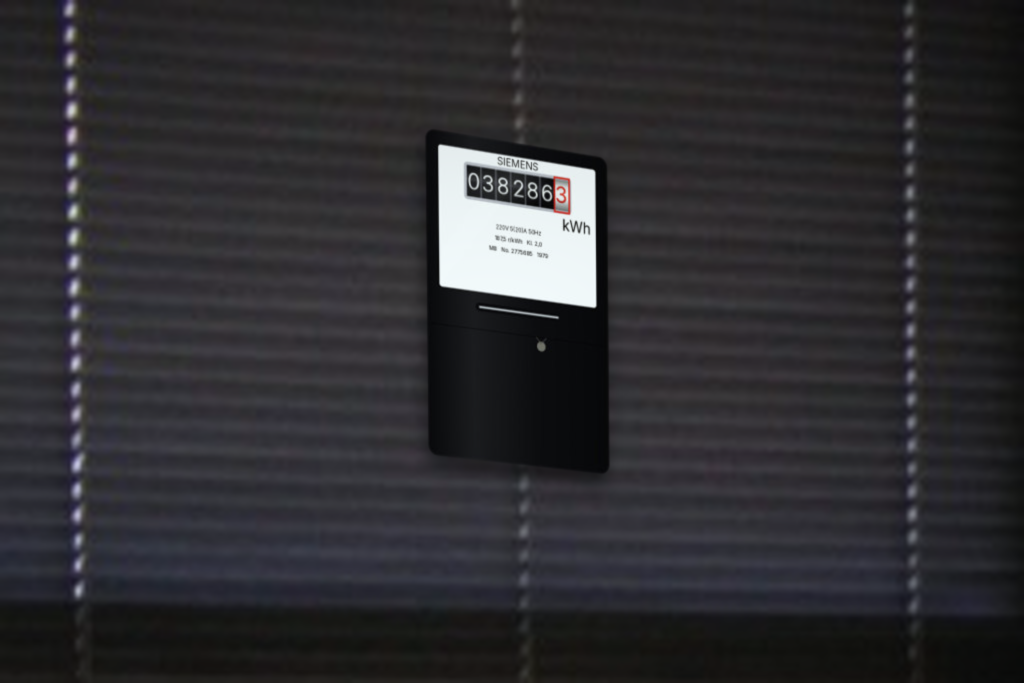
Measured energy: 38286.3 kWh
